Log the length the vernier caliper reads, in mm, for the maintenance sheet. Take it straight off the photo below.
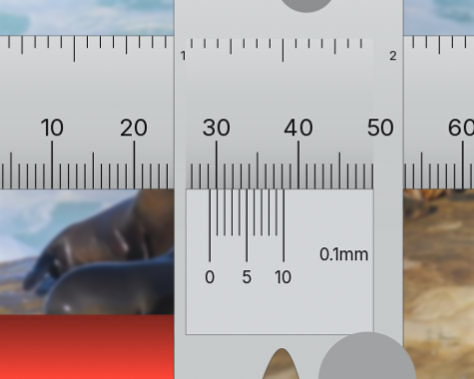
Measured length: 29.2 mm
